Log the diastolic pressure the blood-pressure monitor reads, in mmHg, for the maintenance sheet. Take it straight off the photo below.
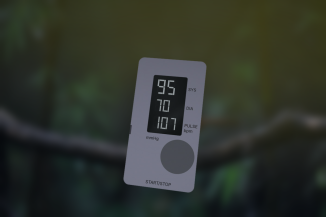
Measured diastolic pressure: 70 mmHg
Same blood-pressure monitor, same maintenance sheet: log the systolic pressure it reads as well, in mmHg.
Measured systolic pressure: 95 mmHg
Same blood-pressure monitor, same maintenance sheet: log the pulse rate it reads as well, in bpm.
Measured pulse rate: 107 bpm
